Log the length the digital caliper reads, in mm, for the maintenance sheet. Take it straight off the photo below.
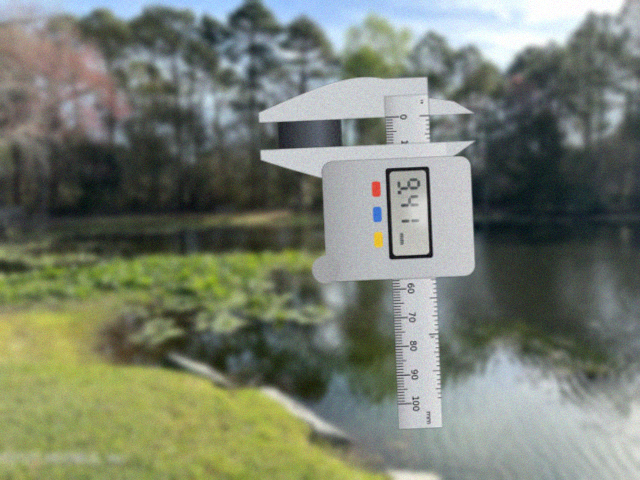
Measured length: 9.41 mm
